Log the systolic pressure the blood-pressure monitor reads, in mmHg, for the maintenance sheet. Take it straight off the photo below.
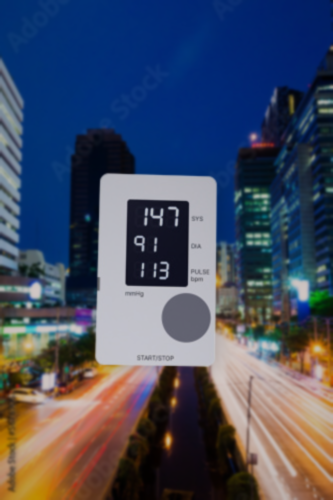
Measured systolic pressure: 147 mmHg
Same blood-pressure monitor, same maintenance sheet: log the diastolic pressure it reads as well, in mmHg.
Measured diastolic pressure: 91 mmHg
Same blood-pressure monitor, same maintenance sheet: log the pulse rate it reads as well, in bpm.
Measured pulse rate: 113 bpm
